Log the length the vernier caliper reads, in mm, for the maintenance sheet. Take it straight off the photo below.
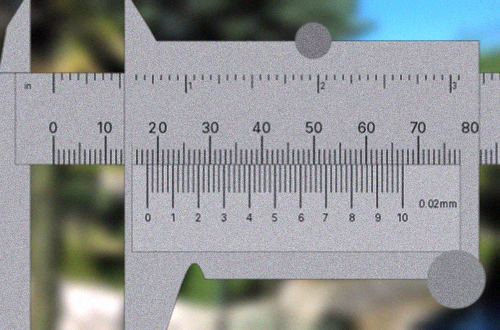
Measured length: 18.0 mm
